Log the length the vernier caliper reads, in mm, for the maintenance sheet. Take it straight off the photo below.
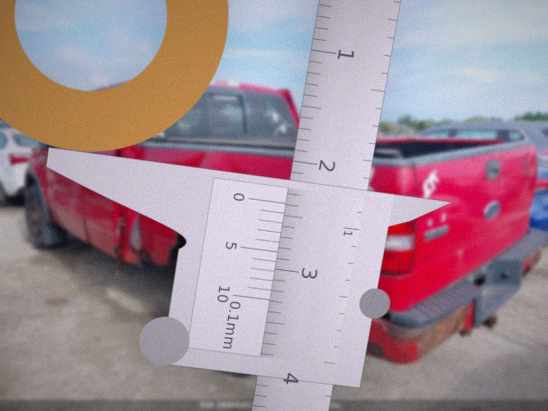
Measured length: 23.9 mm
